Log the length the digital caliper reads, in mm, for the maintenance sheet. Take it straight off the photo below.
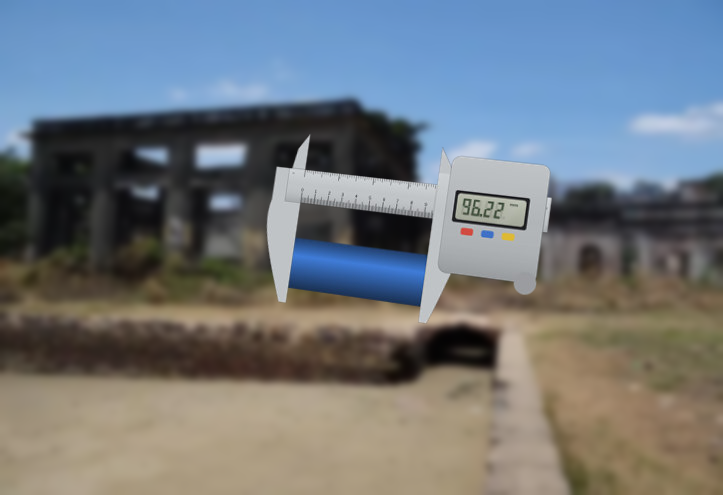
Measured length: 96.22 mm
